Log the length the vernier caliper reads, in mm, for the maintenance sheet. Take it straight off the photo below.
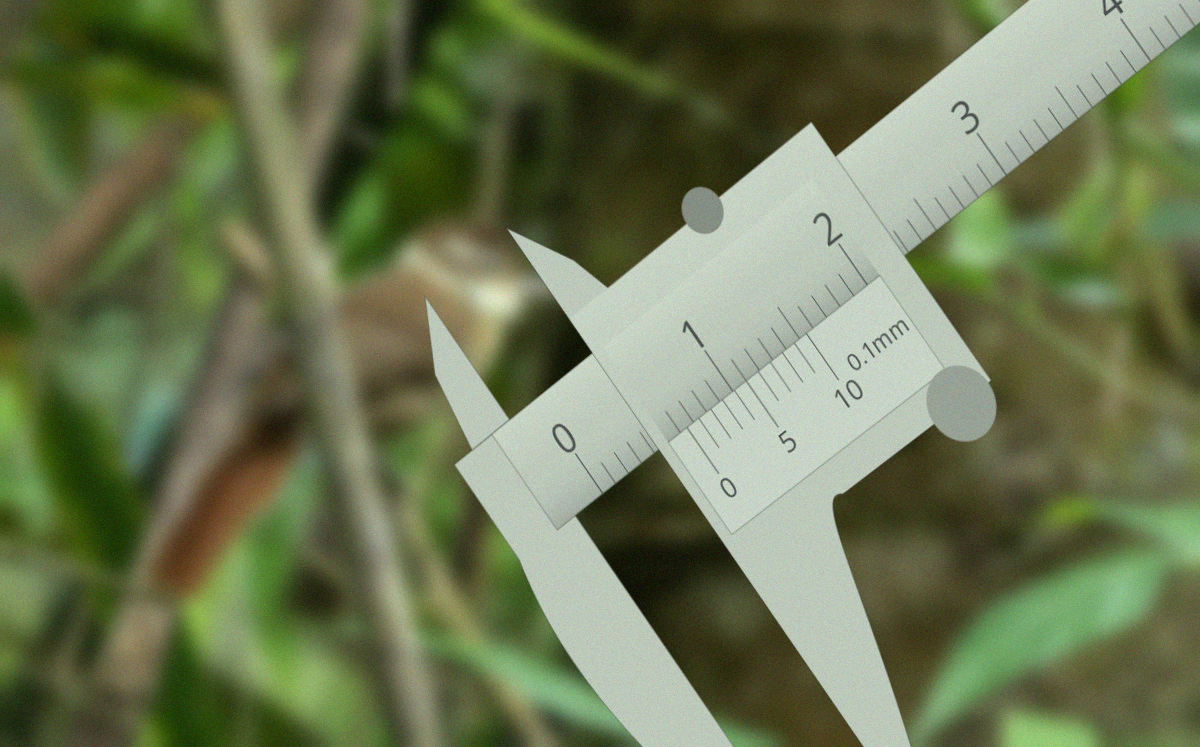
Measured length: 6.5 mm
